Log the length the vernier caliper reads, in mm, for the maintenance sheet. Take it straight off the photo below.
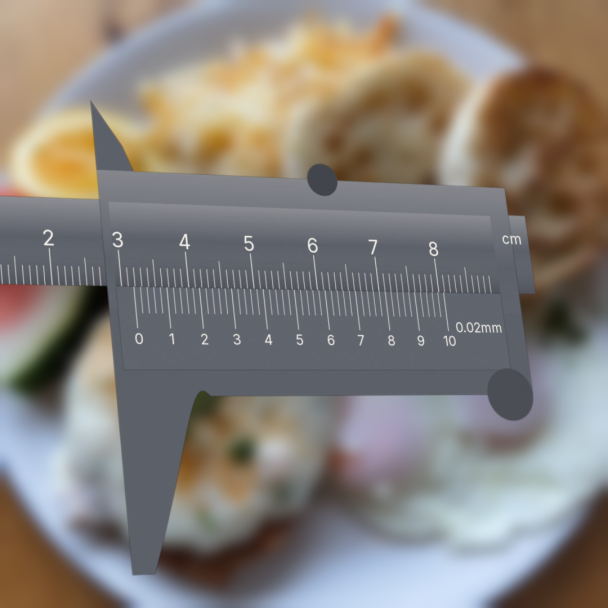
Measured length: 31.8 mm
